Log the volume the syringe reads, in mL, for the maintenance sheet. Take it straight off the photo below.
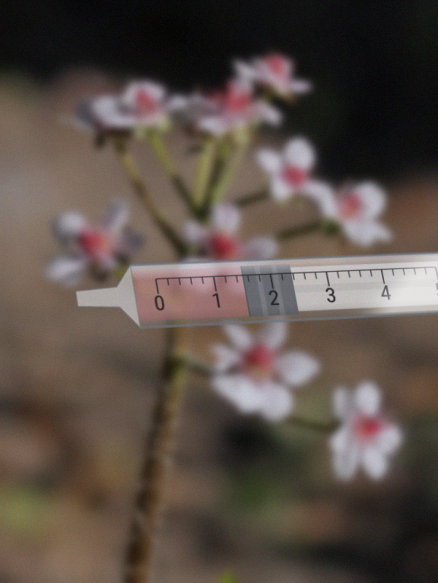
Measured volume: 1.5 mL
